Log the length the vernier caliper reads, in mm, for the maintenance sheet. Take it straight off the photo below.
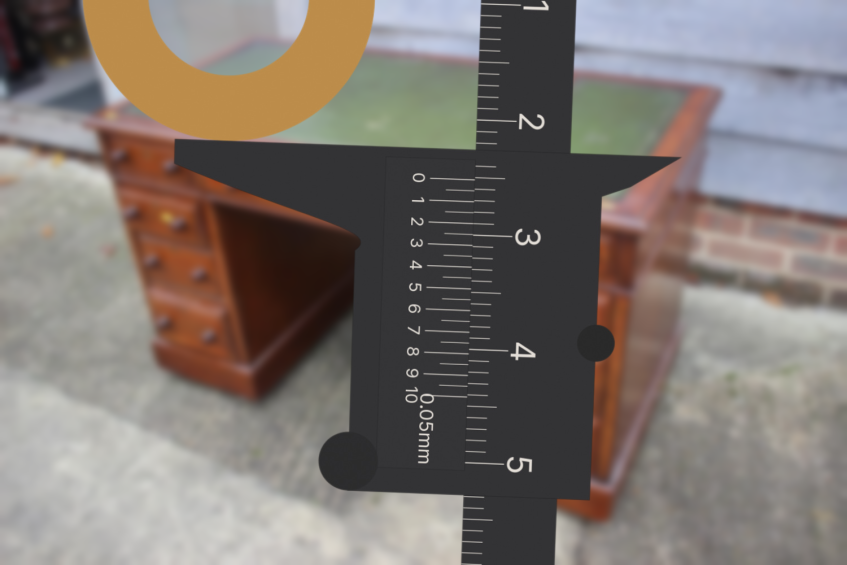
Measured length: 25.2 mm
